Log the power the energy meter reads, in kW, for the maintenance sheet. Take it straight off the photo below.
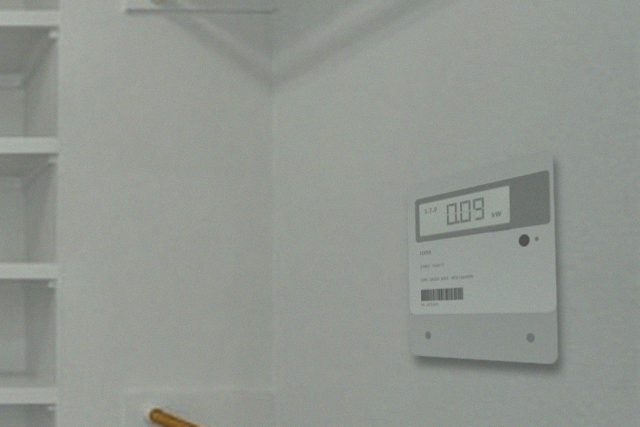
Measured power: 0.09 kW
